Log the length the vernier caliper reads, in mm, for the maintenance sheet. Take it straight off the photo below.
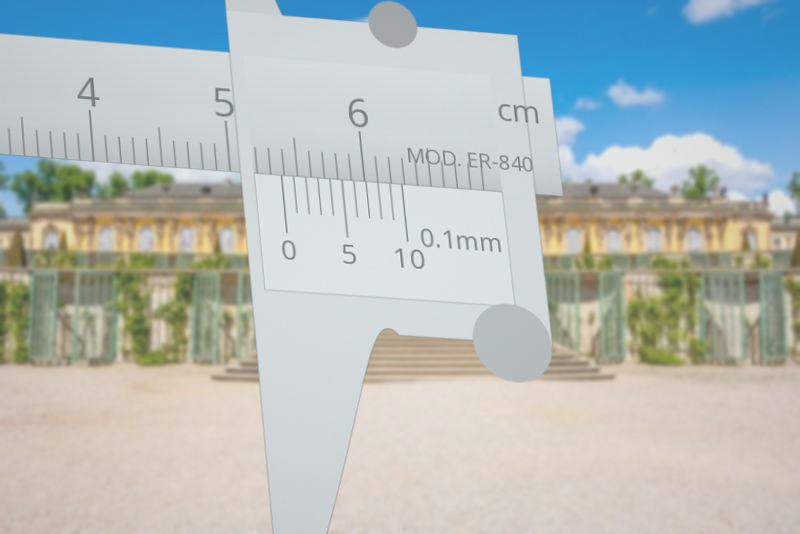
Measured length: 53.8 mm
